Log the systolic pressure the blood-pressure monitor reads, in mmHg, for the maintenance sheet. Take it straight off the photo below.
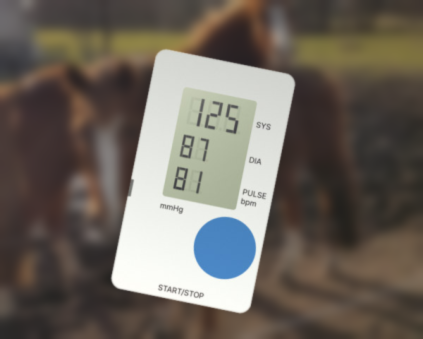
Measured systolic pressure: 125 mmHg
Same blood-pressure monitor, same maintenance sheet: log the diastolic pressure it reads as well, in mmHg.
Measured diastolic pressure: 87 mmHg
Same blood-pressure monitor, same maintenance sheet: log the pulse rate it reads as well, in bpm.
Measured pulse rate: 81 bpm
